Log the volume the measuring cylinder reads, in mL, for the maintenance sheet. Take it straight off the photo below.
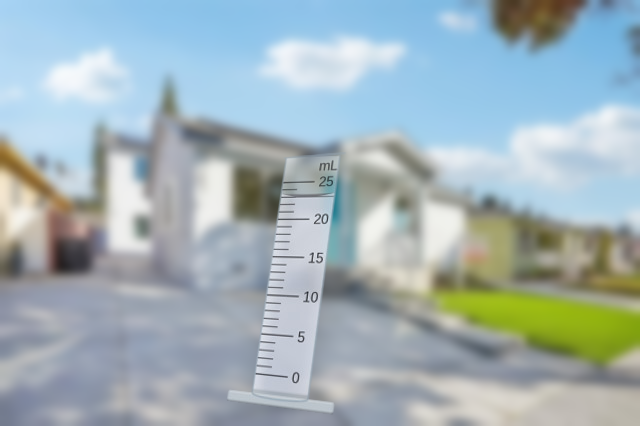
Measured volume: 23 mL
